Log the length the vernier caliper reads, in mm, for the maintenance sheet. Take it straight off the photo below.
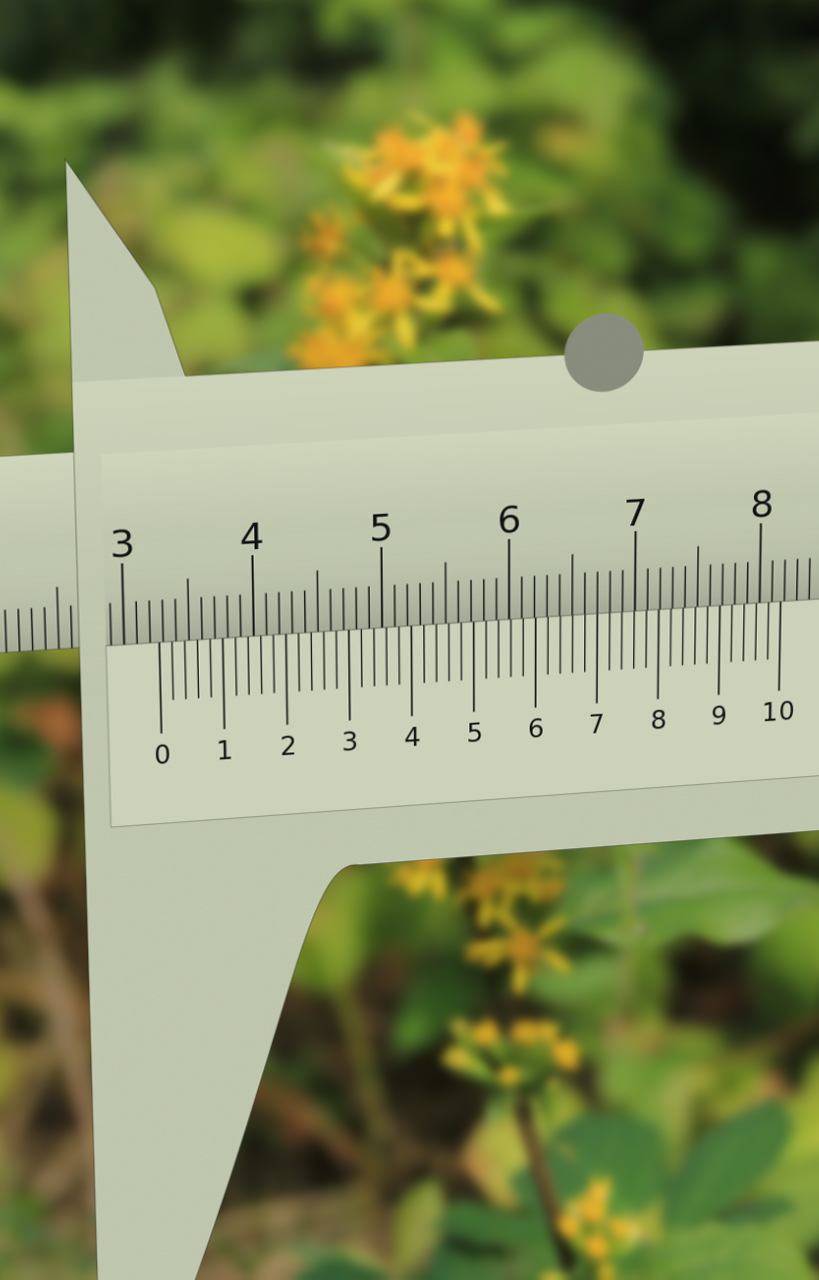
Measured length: 32.7 mm
